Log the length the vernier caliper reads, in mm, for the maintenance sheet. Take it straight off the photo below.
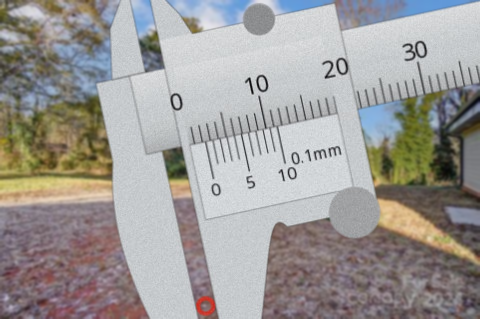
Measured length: 2.4 mm
